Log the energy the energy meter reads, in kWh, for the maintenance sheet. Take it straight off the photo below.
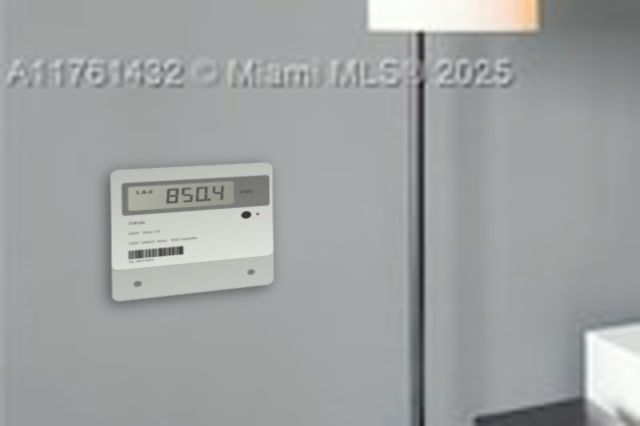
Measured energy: 850.4 kWh
